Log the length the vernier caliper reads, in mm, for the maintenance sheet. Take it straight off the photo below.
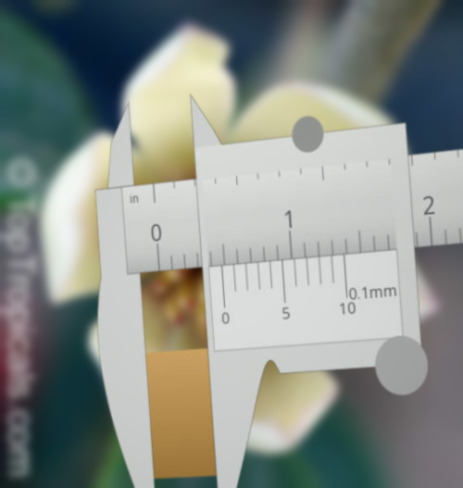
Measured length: 4.8 mm
